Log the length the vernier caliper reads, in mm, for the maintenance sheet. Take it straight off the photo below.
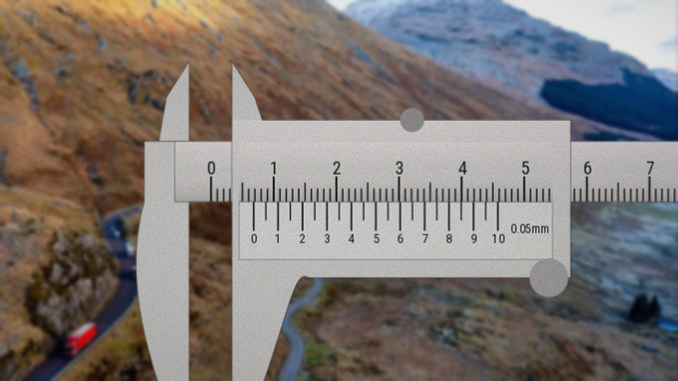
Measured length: 6.8 mm
